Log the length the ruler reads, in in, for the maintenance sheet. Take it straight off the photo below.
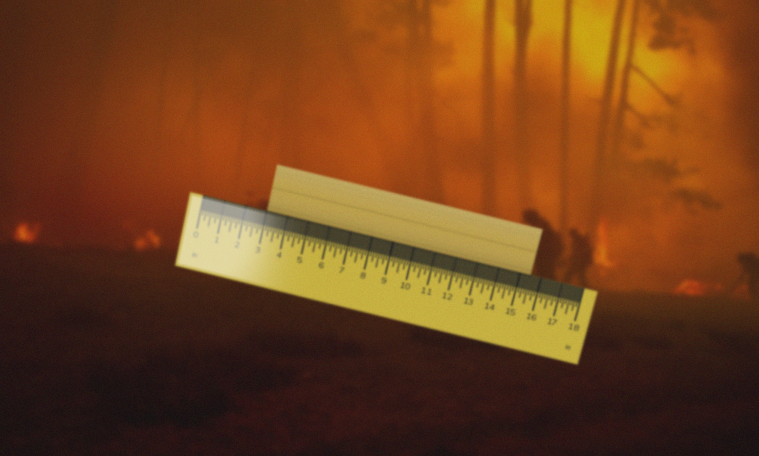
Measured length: 12.5 in
